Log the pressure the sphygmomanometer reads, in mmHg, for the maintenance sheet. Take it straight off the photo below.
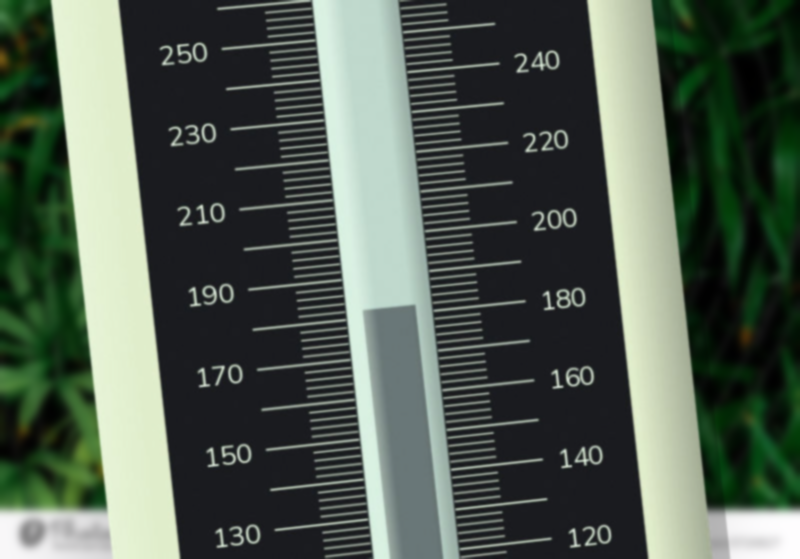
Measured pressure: 182 mmHg
